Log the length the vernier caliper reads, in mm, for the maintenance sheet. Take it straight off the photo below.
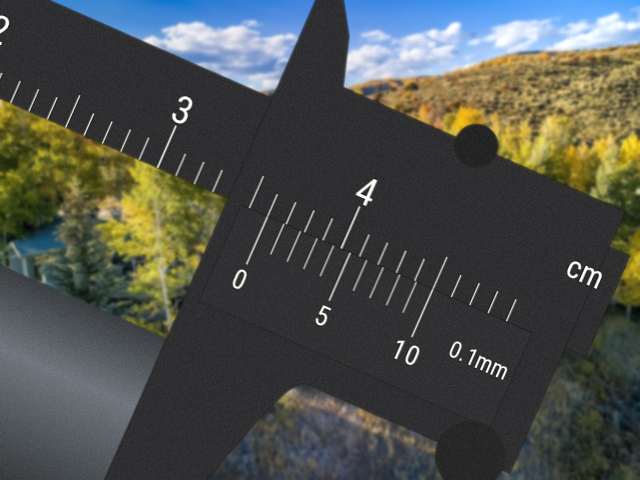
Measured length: 36.0 mm
